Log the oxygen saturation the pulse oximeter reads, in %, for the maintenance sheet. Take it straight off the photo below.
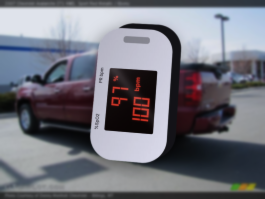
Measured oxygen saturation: 97 %
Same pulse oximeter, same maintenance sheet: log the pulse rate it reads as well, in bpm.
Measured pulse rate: 100 bpm
